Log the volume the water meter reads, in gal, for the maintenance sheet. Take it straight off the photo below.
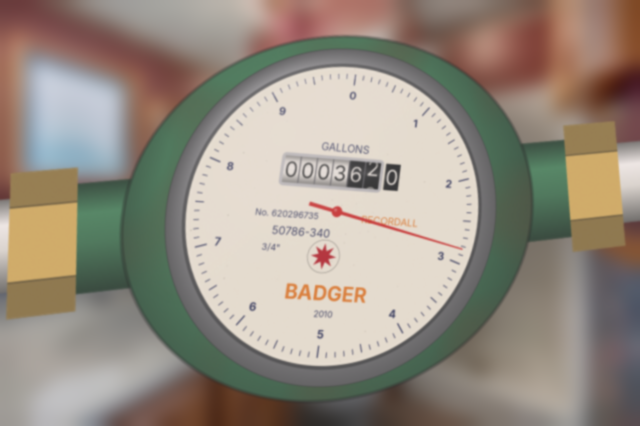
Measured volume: 3622.8 gal
